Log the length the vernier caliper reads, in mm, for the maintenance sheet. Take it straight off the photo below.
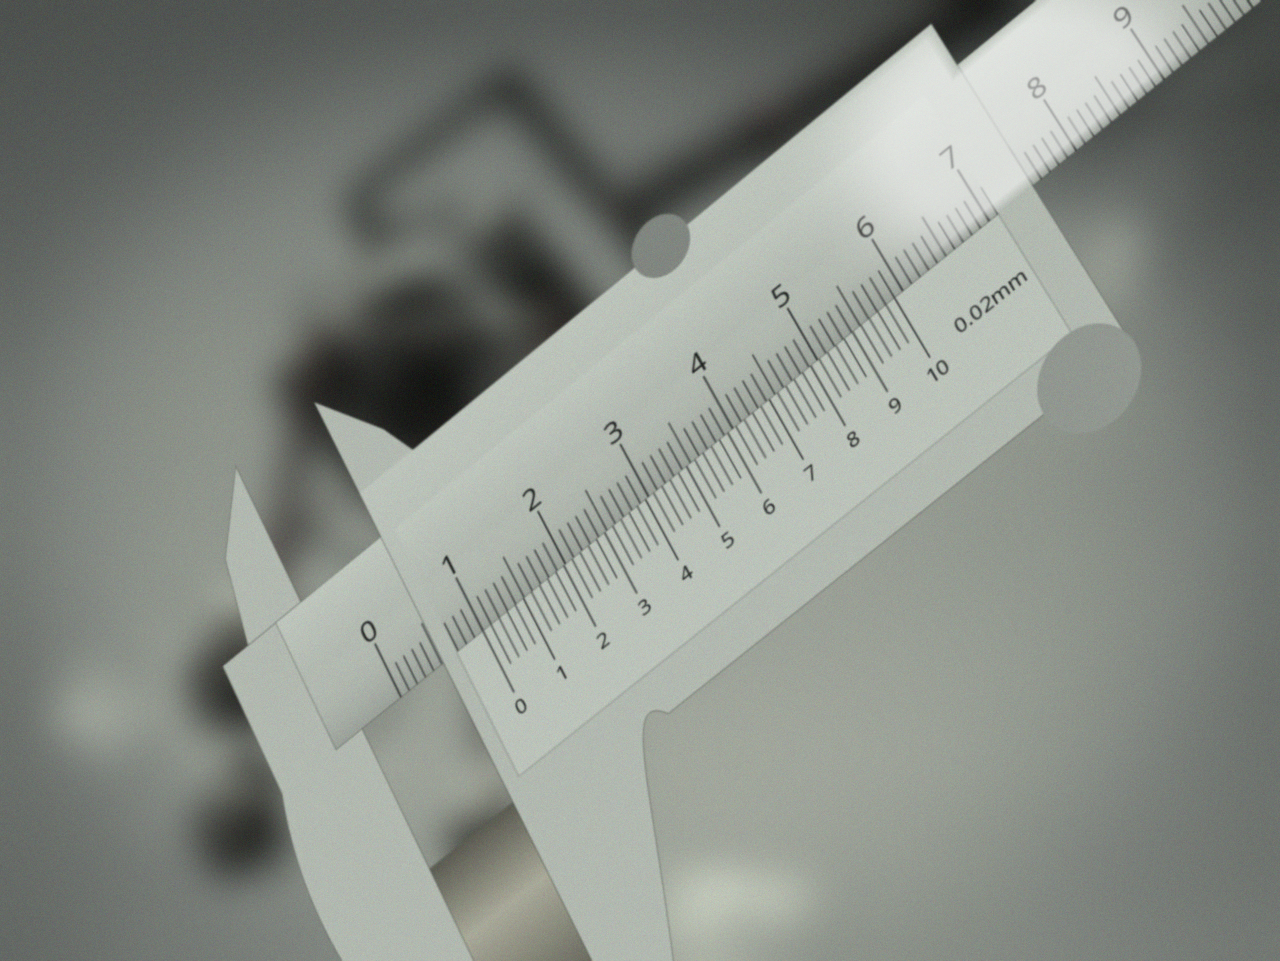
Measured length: 10.0 mm
